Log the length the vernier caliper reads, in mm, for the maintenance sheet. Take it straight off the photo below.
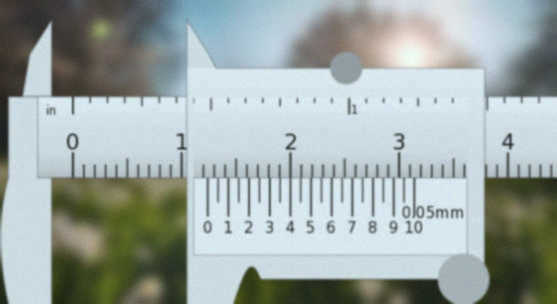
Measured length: 12.4 mm
